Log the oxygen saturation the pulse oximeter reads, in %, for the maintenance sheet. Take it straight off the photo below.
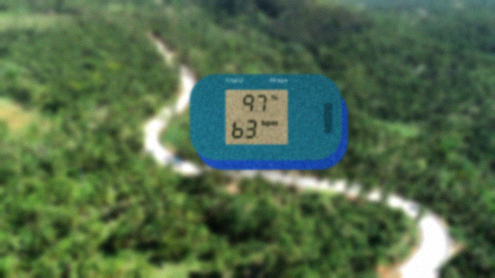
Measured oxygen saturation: 97 %
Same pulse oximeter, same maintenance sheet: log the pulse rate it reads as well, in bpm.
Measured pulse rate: 63 bpm
